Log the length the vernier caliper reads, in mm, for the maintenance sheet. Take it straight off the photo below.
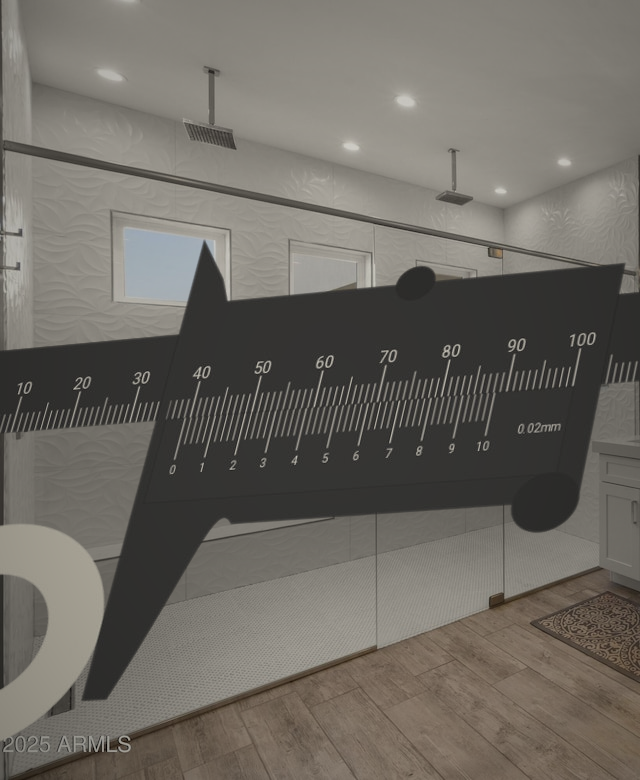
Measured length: 39.2 mm
